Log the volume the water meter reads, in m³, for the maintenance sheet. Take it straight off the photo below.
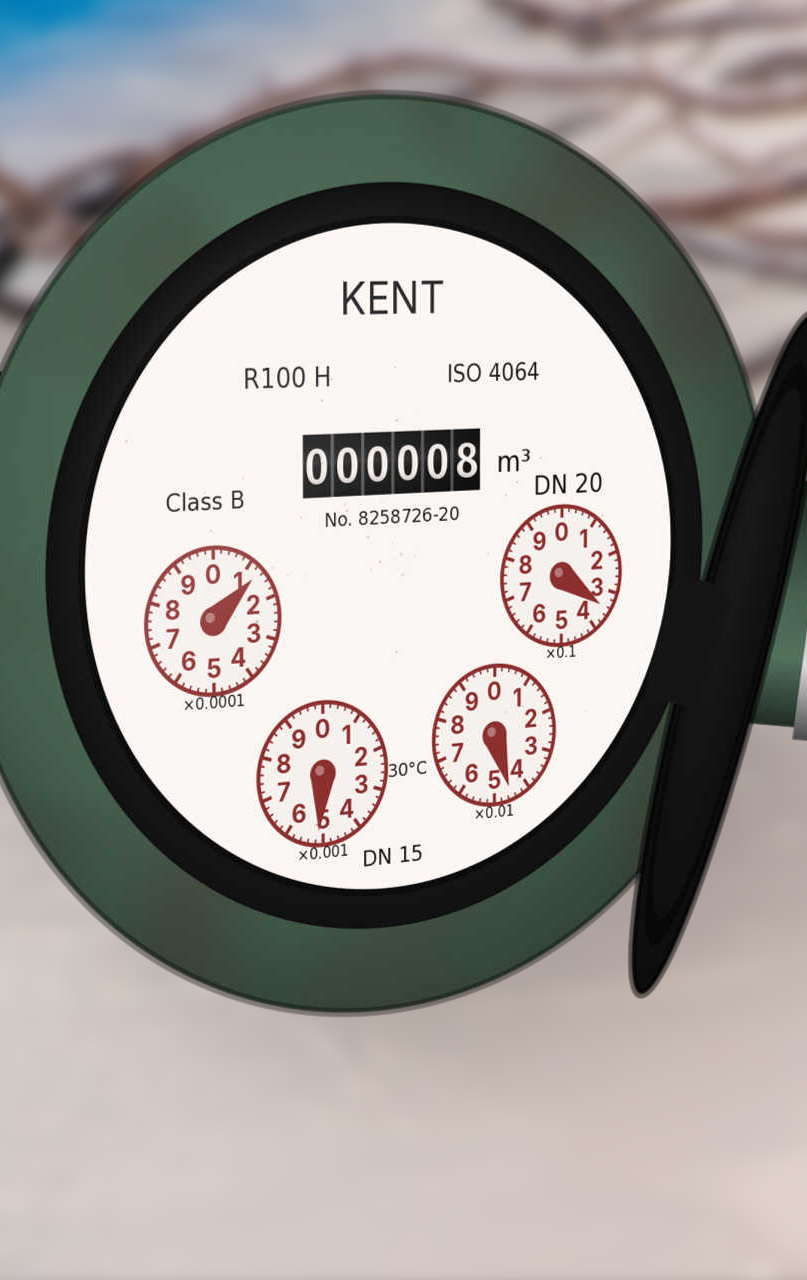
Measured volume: 8.3451 m³
